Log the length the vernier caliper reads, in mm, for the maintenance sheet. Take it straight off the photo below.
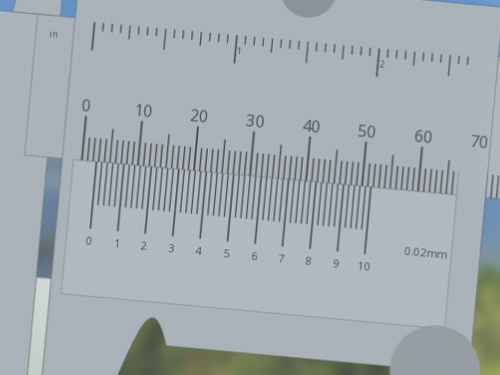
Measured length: 2.6 mm
